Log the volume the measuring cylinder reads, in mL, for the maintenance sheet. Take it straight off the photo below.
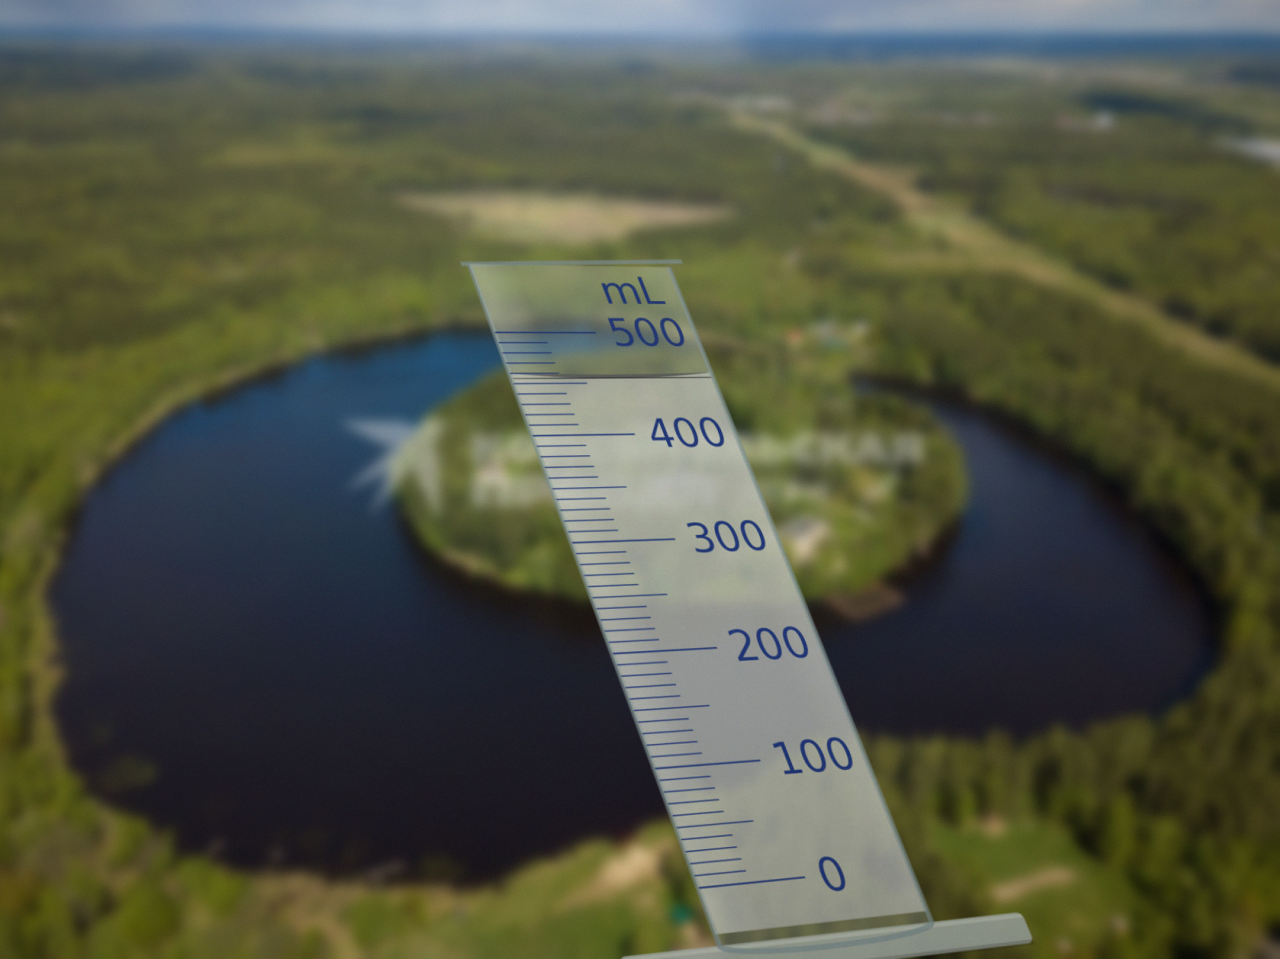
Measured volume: 455 mL
